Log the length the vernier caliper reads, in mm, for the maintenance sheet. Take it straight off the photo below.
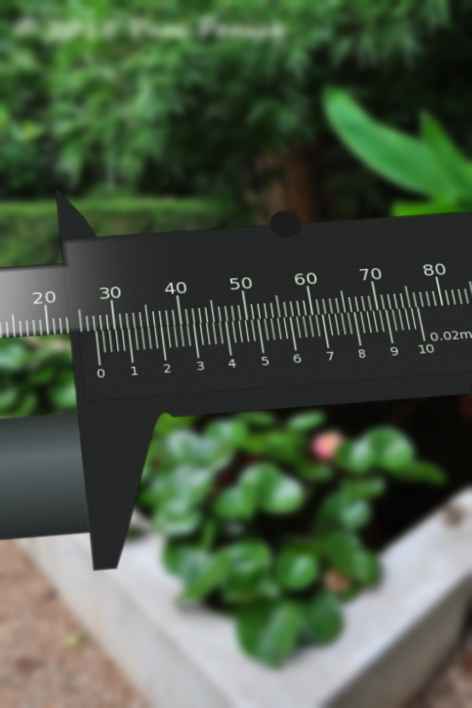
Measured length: 27.2 mm
